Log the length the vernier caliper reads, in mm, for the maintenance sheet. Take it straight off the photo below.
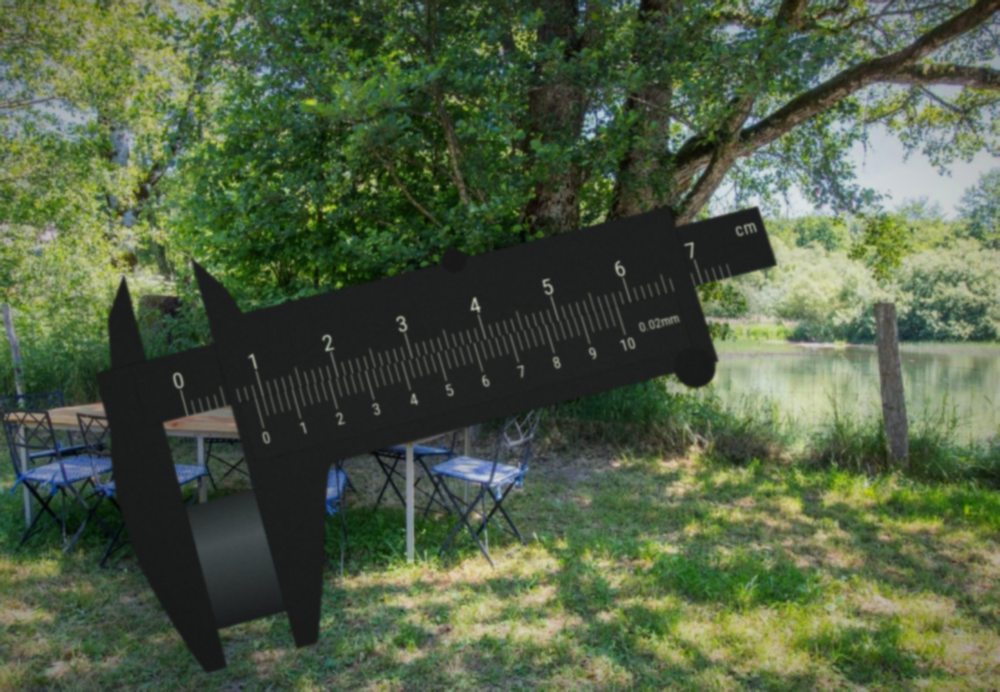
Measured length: 9.0 mm
